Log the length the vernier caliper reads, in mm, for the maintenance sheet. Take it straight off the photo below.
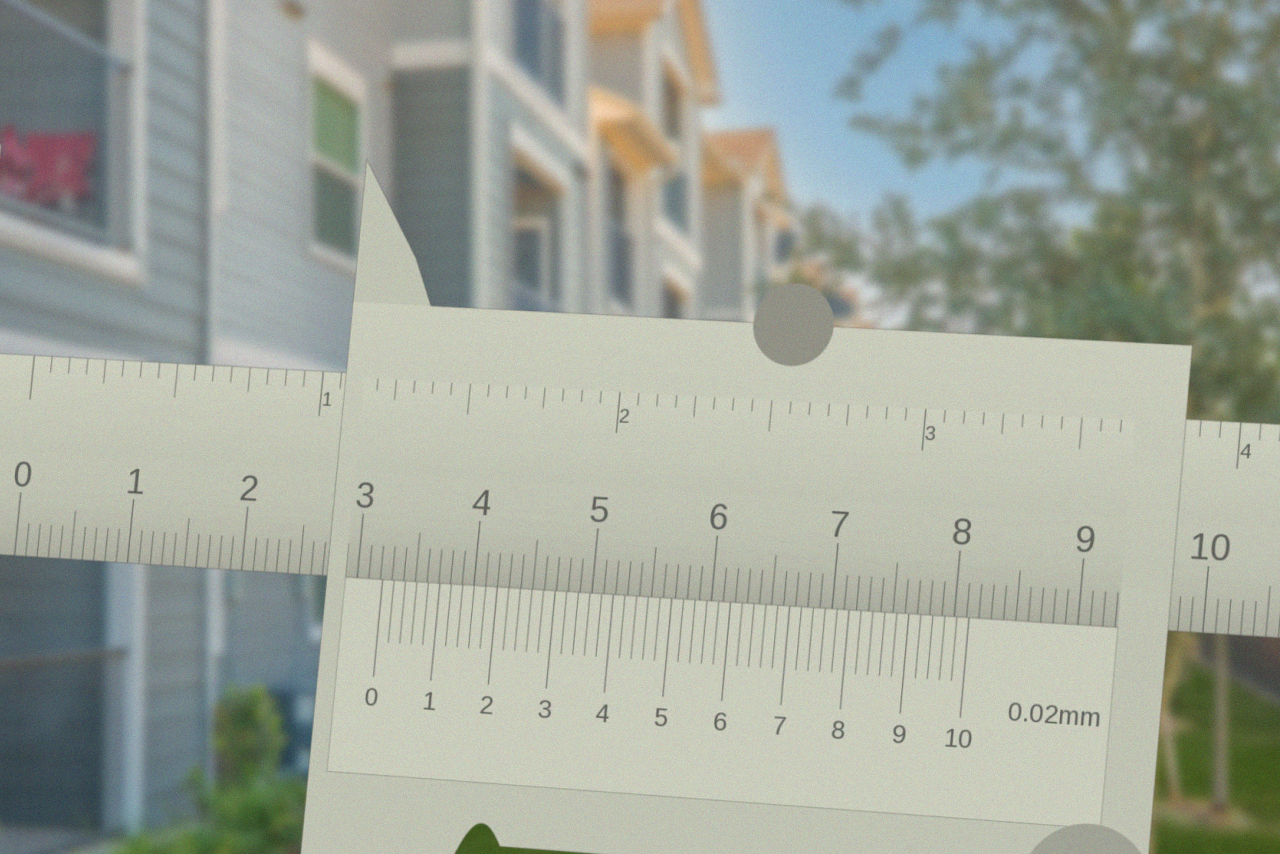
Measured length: 32.2 mm
